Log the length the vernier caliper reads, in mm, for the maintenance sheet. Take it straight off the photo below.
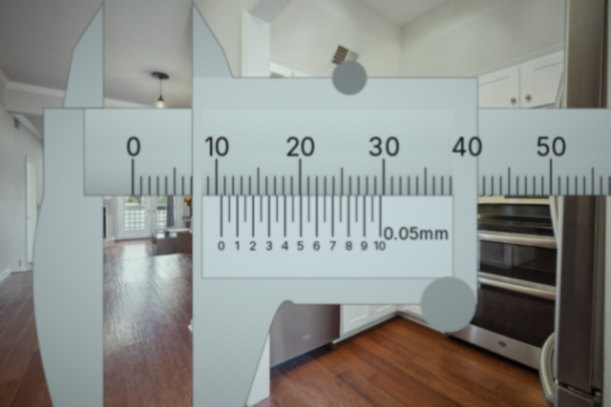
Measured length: 10.6 mm
